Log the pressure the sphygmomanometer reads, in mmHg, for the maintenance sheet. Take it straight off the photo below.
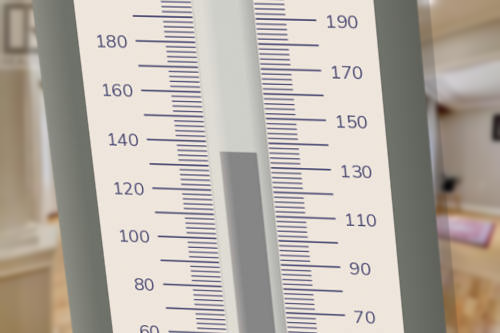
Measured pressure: 136 mmHg
